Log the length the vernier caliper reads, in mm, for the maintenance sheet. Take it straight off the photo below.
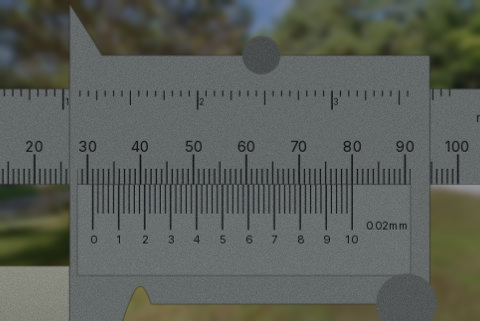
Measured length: 31.0 mm
